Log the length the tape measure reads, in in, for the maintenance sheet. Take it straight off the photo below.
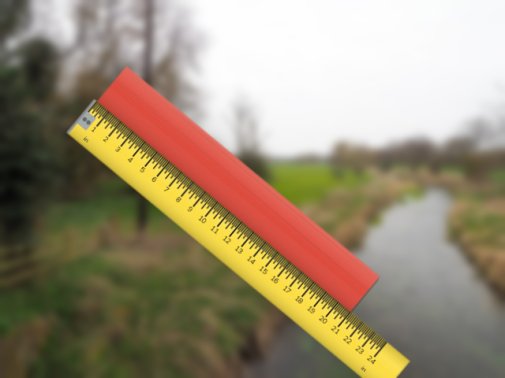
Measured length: 21 in
